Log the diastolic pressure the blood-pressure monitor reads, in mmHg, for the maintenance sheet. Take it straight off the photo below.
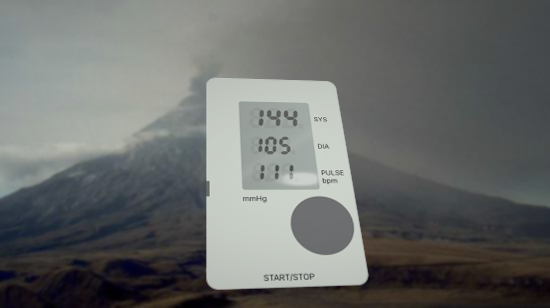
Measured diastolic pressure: 105 mmHg
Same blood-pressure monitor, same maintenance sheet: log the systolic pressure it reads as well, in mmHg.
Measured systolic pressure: 144 mmHg
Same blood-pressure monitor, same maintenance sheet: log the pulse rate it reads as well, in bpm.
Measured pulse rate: 111 bpm
